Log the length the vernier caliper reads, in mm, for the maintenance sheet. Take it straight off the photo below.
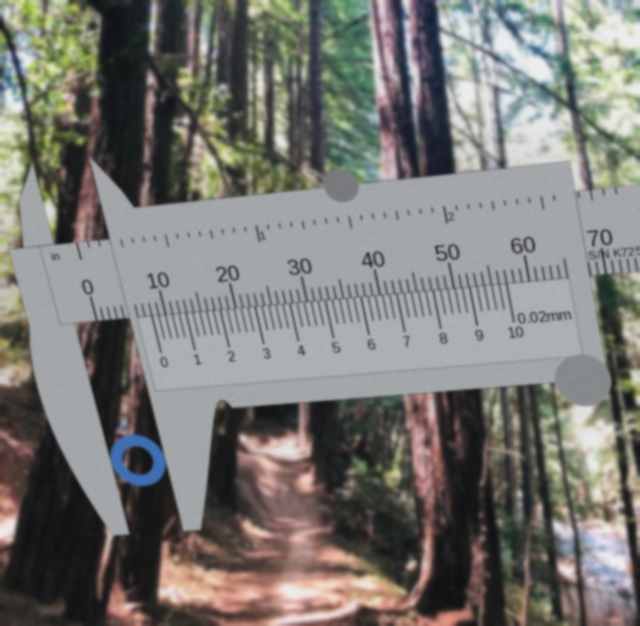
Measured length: 8.0 mm
